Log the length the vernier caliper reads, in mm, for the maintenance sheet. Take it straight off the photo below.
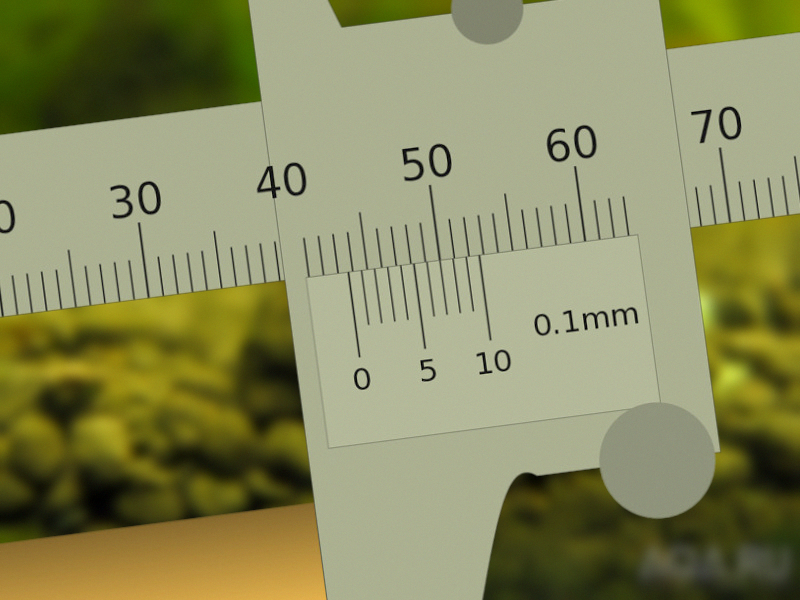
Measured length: 43.7 mm
